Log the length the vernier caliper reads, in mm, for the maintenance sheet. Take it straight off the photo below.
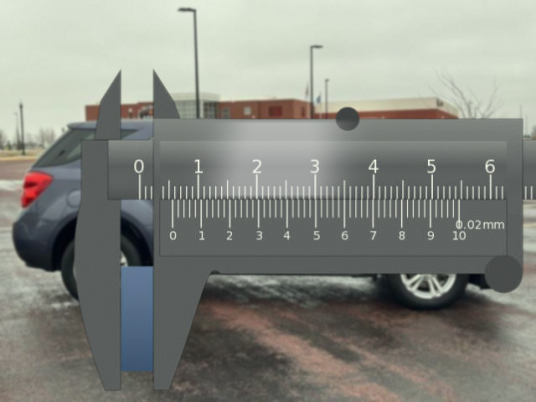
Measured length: 5.6 mm
